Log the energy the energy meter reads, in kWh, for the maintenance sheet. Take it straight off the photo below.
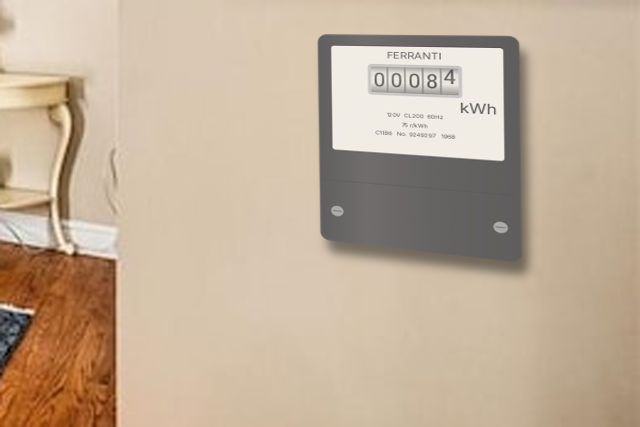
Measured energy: 84 kWh
